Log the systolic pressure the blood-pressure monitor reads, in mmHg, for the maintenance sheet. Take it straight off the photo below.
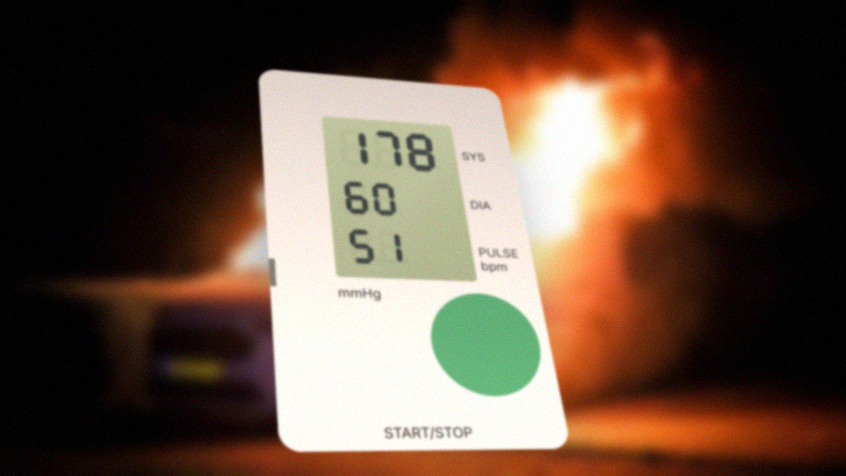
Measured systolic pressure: 178 mmHg
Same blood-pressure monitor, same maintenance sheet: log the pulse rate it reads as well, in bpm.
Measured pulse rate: 51 bpm
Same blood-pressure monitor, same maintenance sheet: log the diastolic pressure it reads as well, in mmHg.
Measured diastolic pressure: 60 mmHg
